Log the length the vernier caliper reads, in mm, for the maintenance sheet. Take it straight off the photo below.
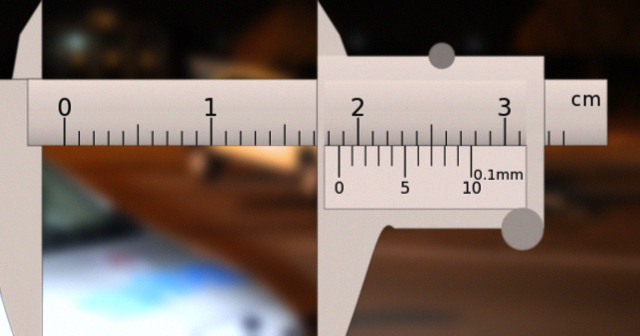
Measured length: 18.7 mm
